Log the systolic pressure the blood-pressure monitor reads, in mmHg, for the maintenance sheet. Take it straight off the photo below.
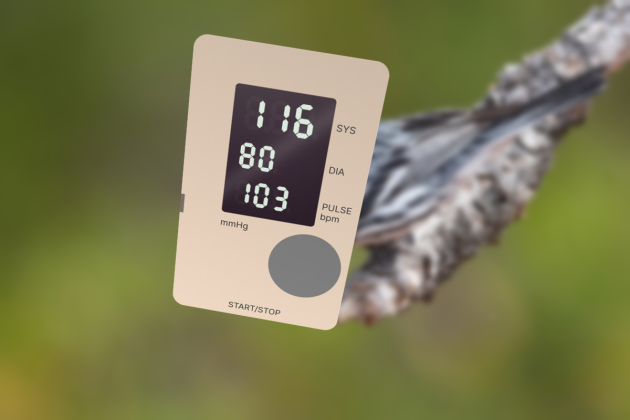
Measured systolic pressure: 116 mmHg
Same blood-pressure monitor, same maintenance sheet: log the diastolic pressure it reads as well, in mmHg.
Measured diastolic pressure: 80 mmHg
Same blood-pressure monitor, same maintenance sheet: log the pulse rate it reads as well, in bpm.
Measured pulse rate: 103 bpm
